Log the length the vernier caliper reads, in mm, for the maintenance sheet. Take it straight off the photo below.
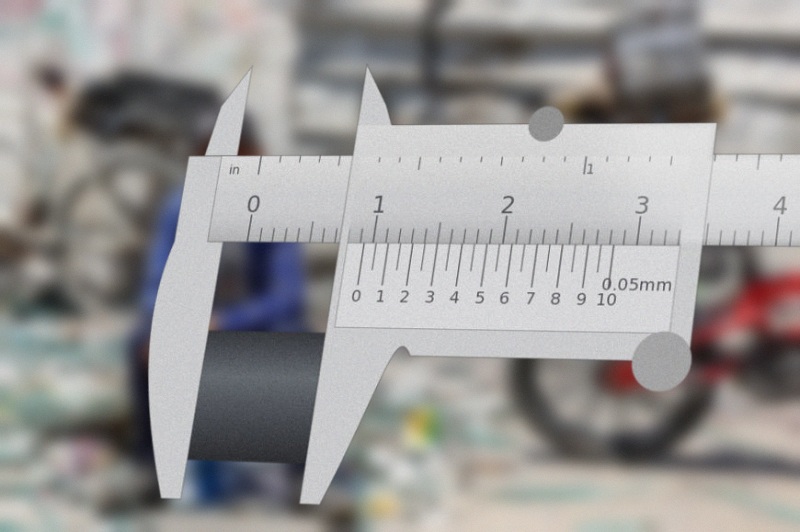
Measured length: 9.3 mm
